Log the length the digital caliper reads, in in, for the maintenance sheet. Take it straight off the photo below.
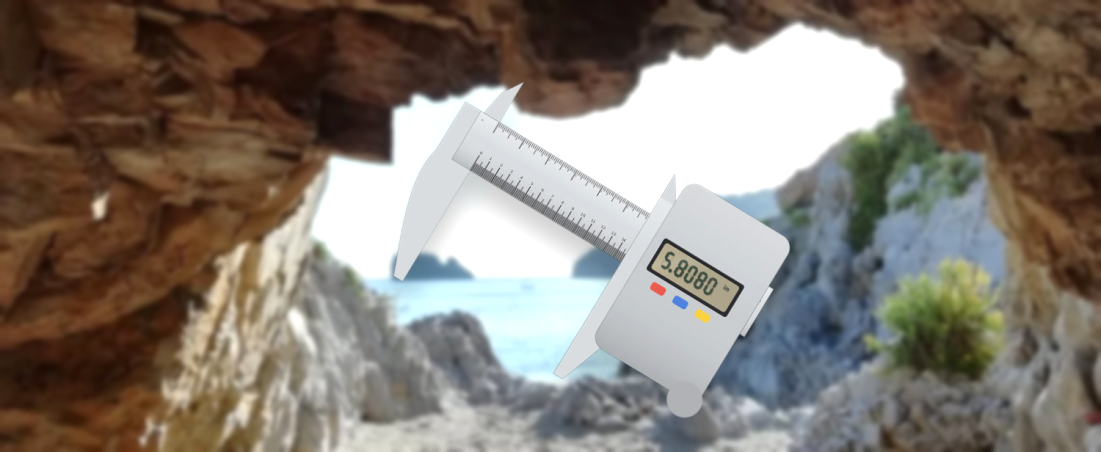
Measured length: 5.8080 in
